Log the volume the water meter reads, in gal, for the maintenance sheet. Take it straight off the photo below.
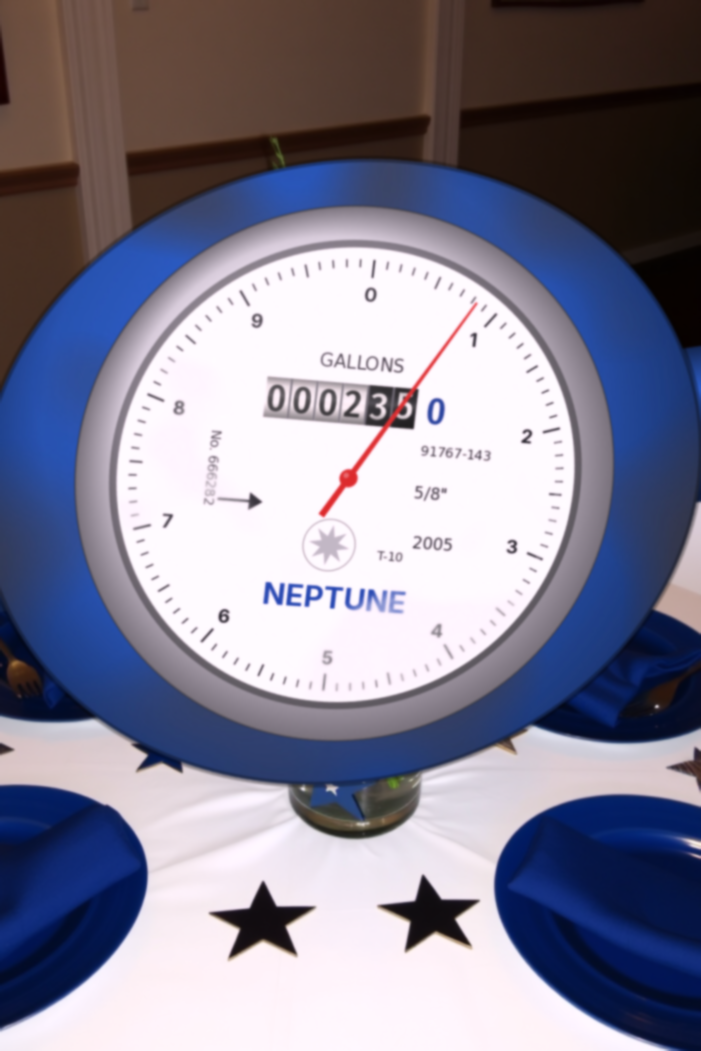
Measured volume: 2350.8 gal
